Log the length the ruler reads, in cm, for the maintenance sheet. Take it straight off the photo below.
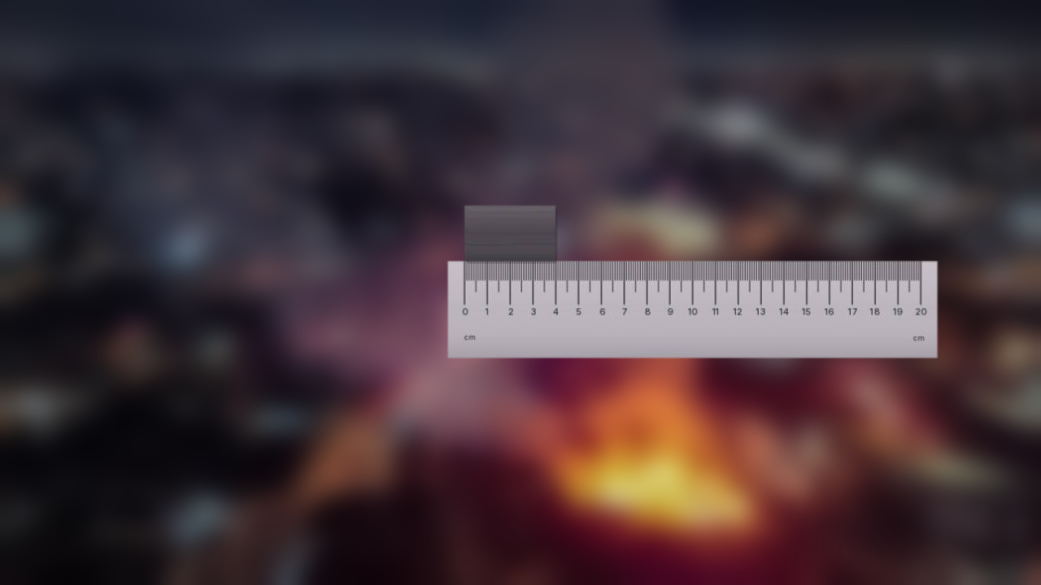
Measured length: 4 cm
